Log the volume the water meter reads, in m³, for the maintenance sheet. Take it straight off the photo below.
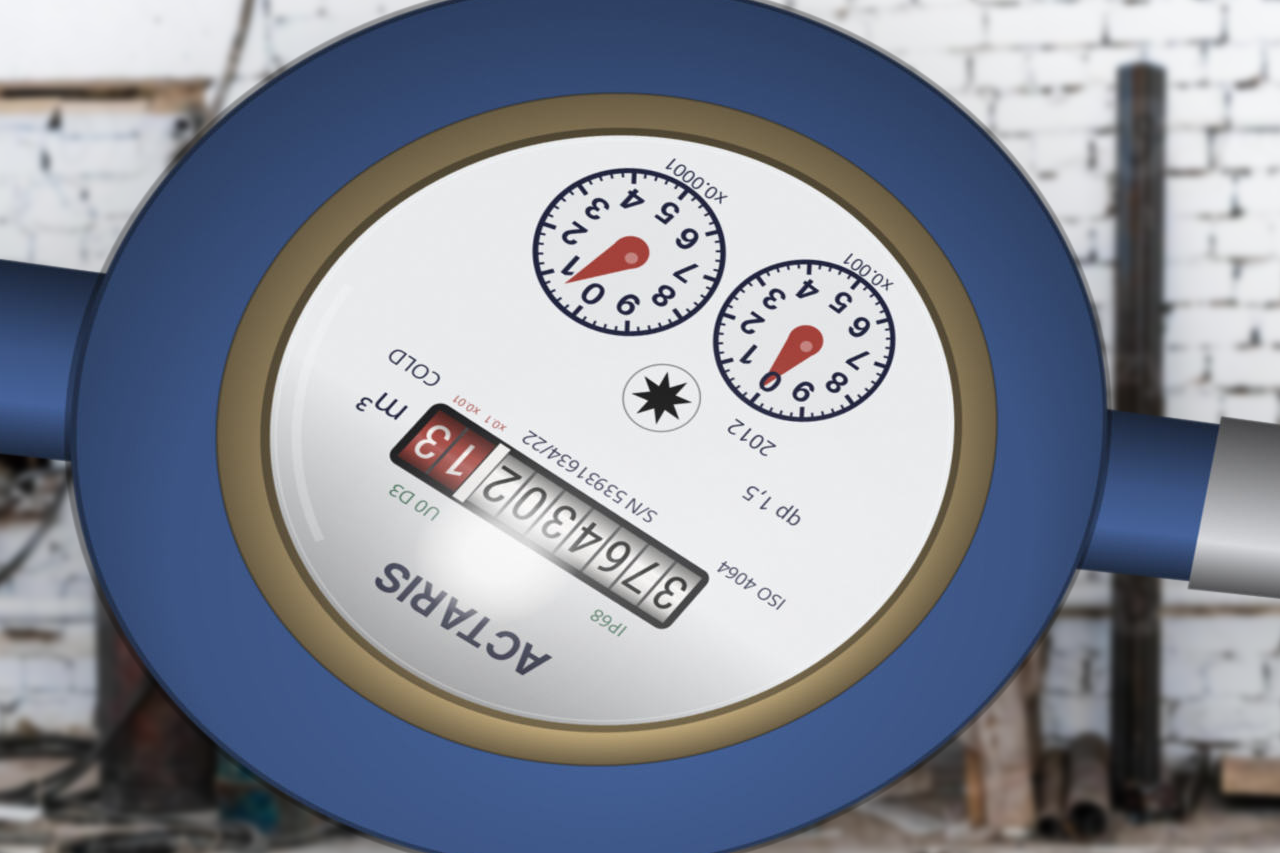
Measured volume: 3764302.1300 m³
